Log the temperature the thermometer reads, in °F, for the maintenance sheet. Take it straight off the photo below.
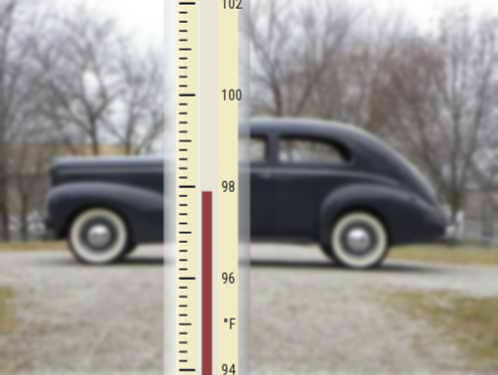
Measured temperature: 97.9 °F
